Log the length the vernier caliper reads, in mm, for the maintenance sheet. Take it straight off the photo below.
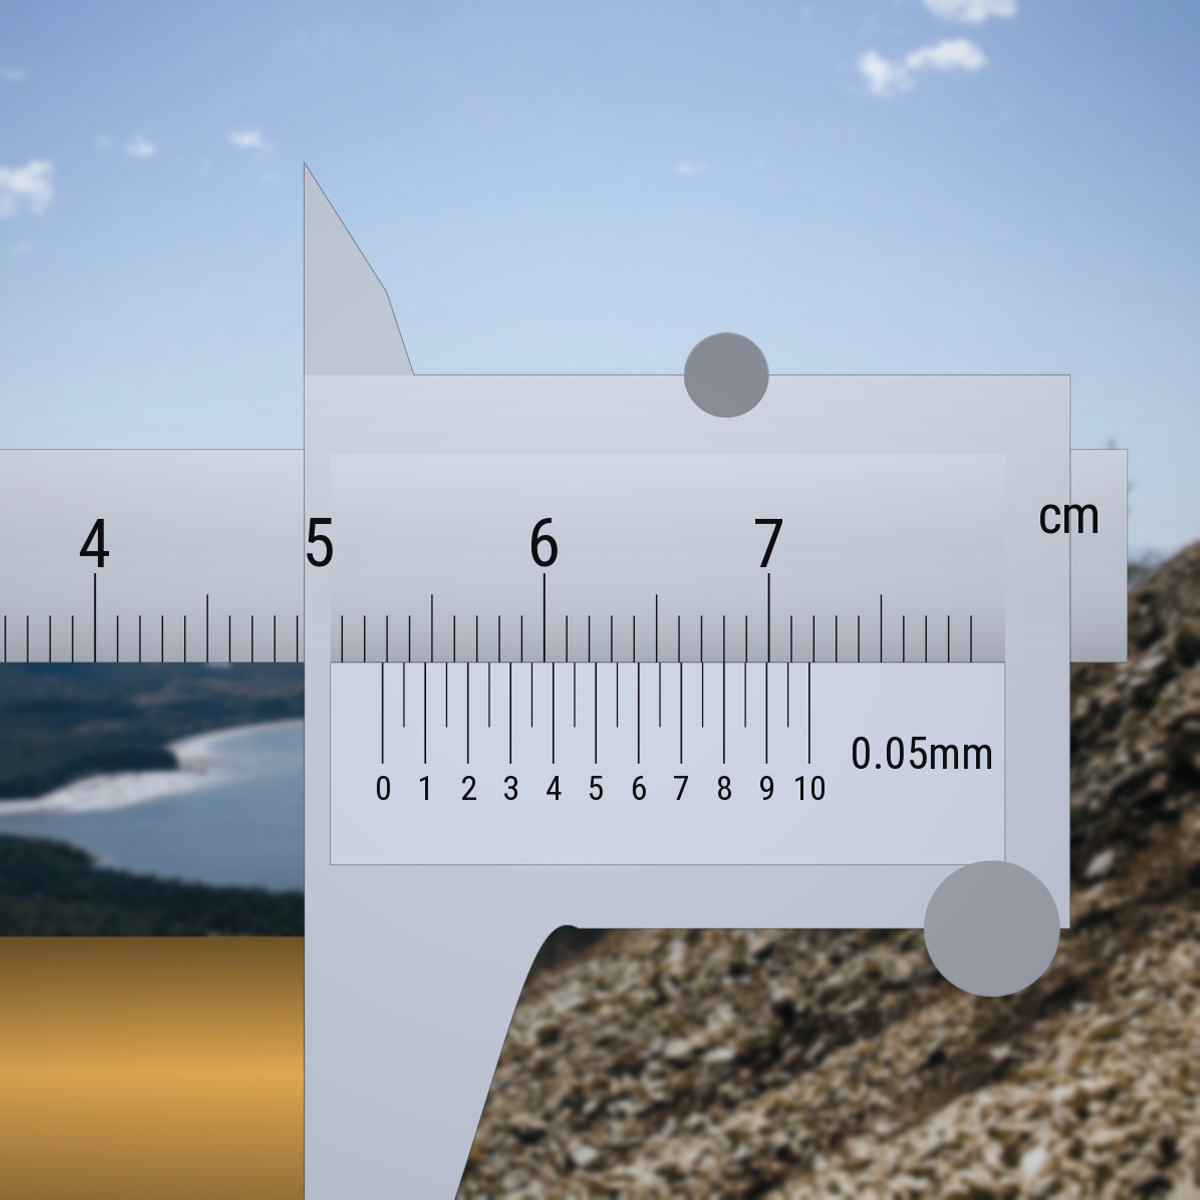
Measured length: 52.8 mm
